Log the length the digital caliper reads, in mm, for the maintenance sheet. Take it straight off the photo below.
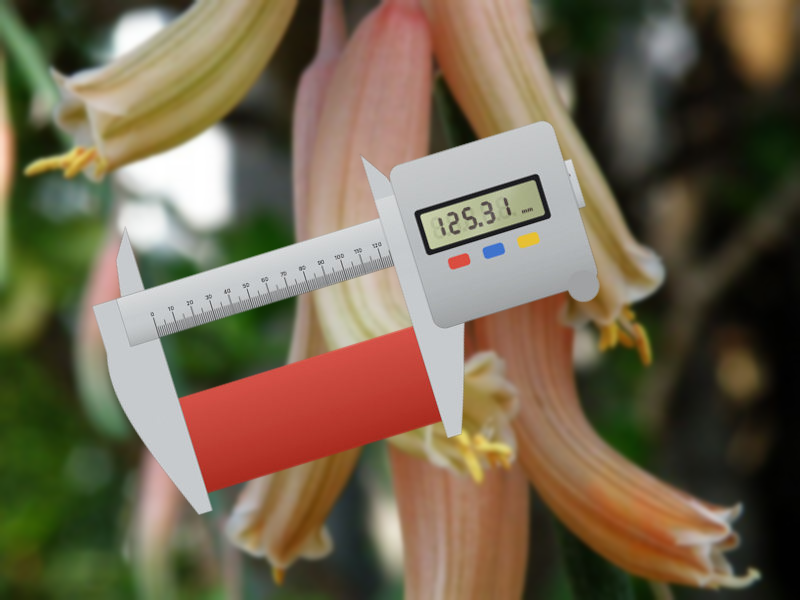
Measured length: 125.31 mm
